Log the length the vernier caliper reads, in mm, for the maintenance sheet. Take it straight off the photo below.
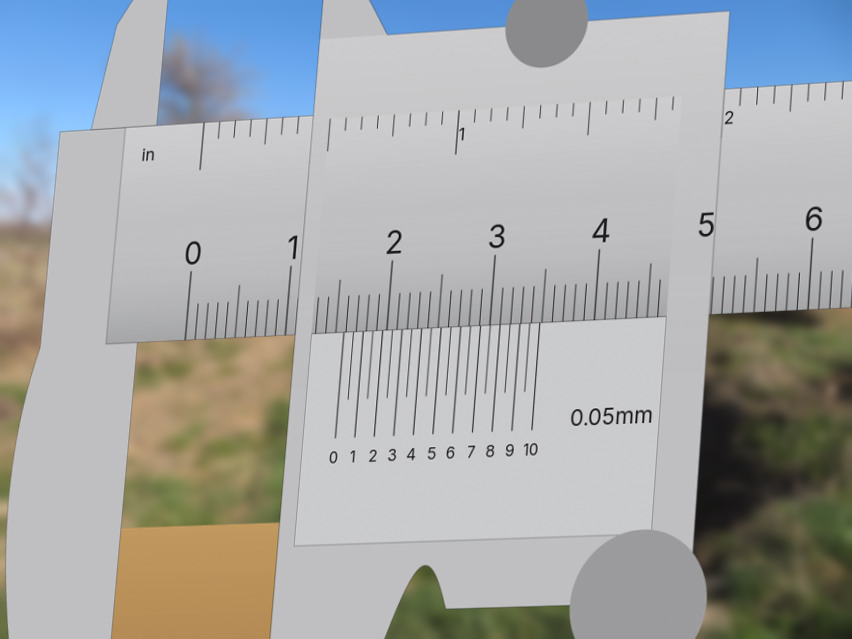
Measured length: 15.8 mm
